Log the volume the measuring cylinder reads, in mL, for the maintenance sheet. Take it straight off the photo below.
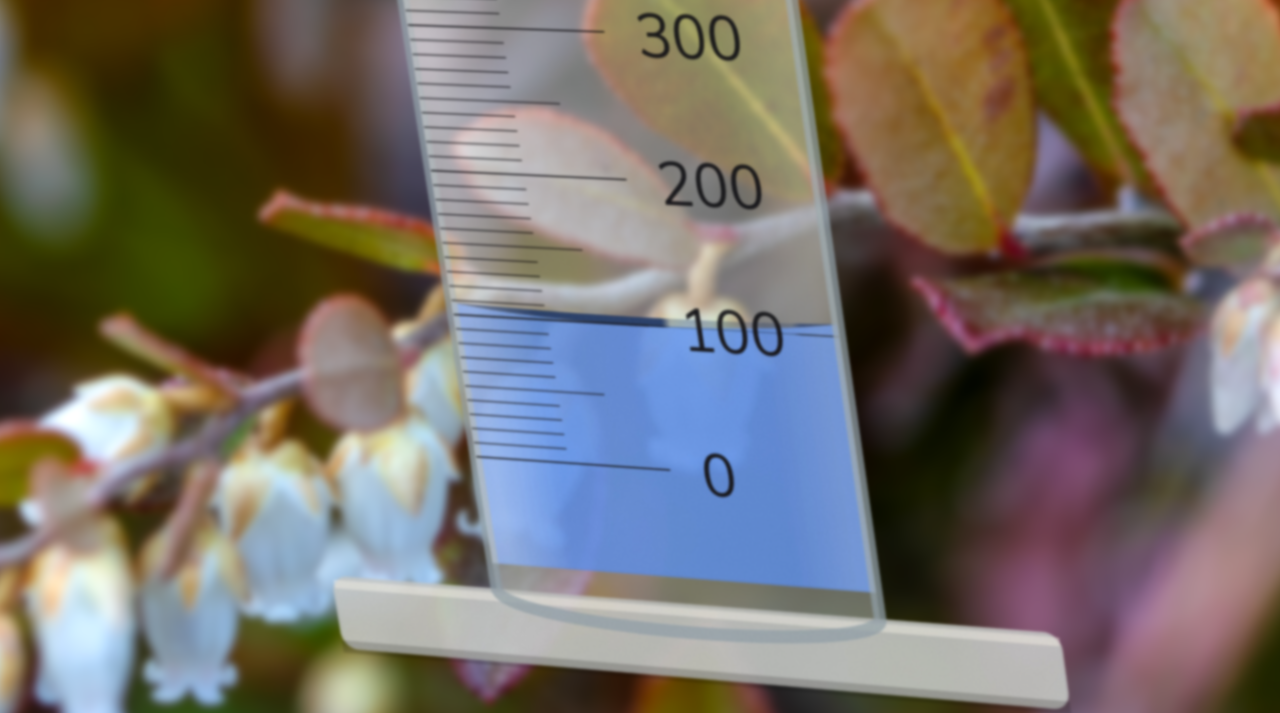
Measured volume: 100 mL
